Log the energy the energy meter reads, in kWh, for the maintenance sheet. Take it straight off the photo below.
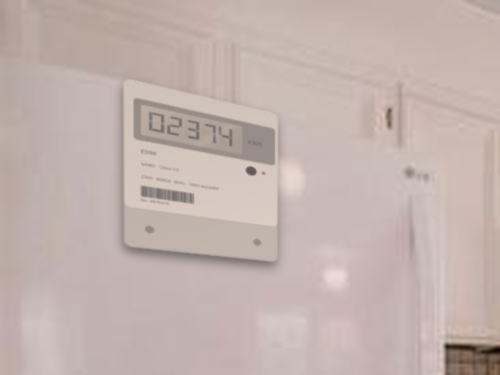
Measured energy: 2374 kWh
